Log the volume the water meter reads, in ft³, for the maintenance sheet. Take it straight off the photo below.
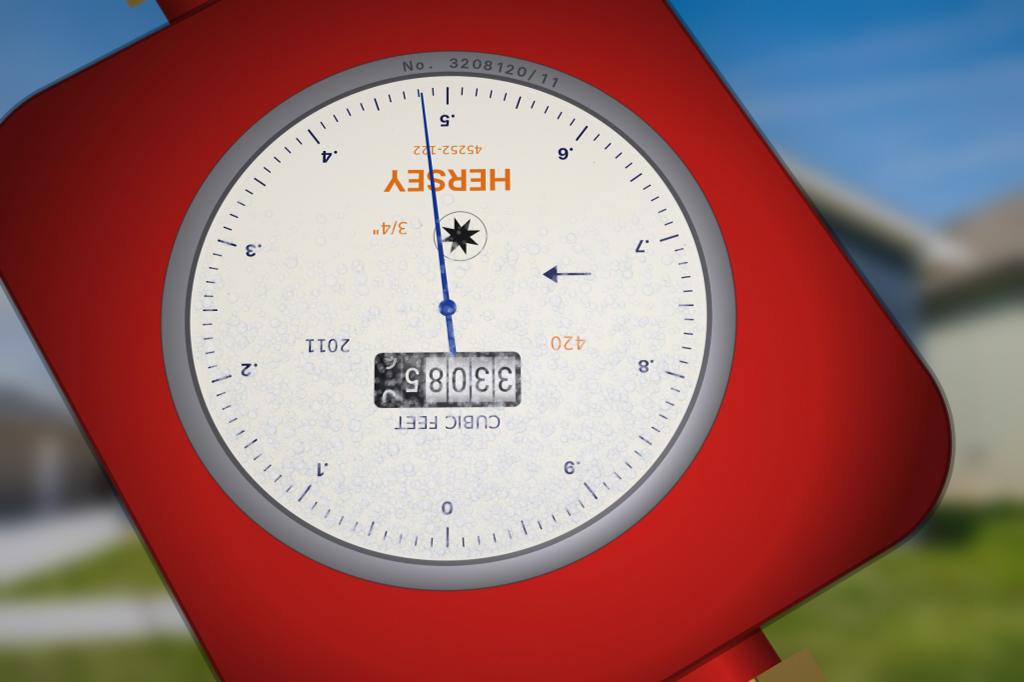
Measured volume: 330855.48 ft³
